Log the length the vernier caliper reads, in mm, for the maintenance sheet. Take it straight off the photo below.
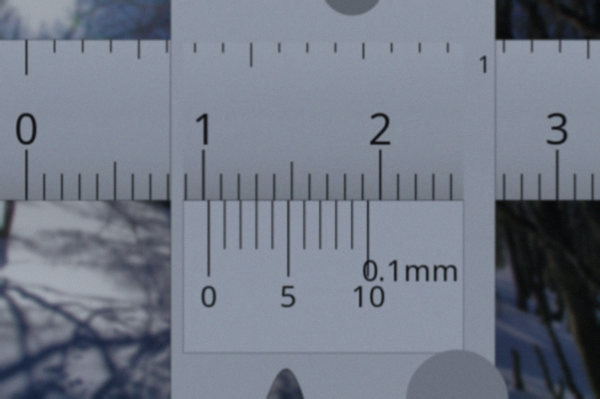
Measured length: 10.3 mm
